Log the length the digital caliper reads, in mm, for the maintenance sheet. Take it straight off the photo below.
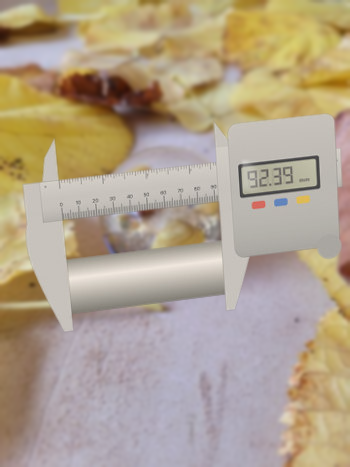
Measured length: 92.39 mm
